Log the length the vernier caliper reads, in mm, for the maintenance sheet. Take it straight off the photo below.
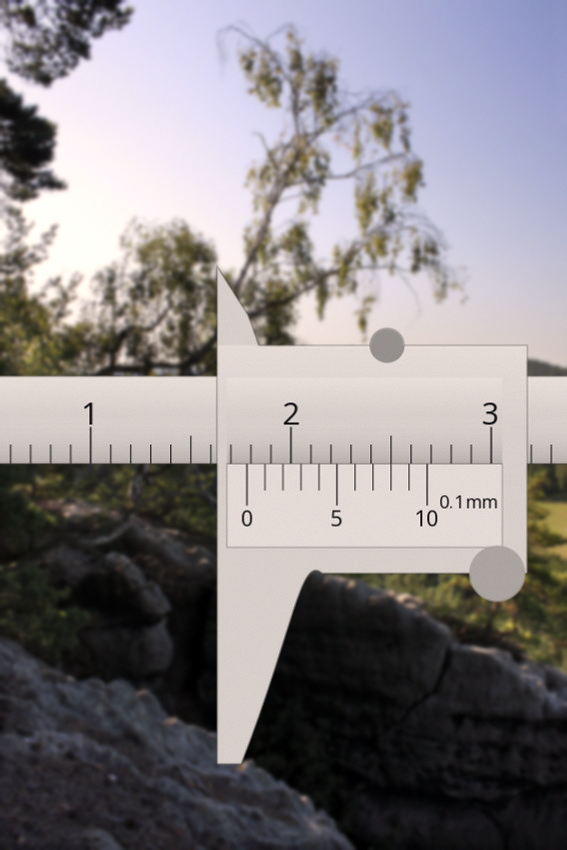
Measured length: 17.8 mm
